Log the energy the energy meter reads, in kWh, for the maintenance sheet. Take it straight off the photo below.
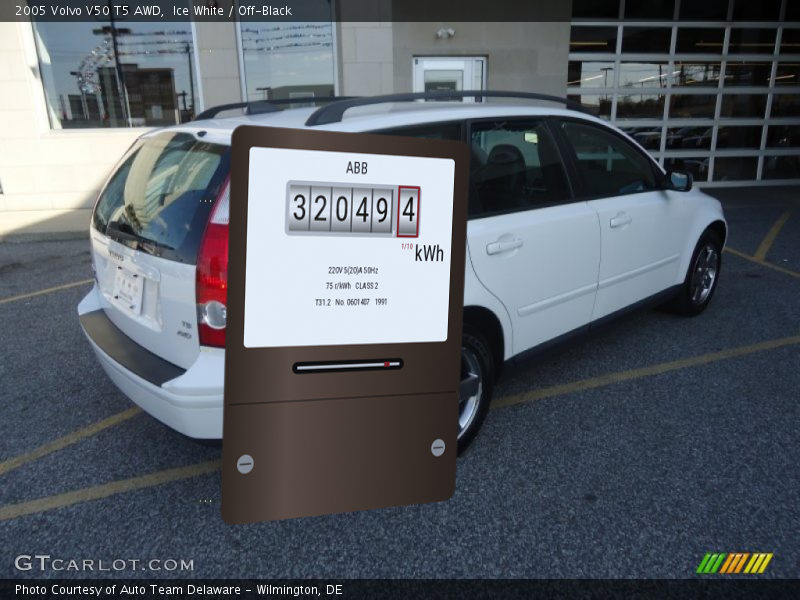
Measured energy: 32049.4 kWh
